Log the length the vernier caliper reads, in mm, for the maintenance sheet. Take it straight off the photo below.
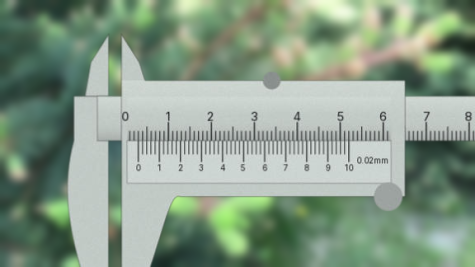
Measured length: 3.0 mm
